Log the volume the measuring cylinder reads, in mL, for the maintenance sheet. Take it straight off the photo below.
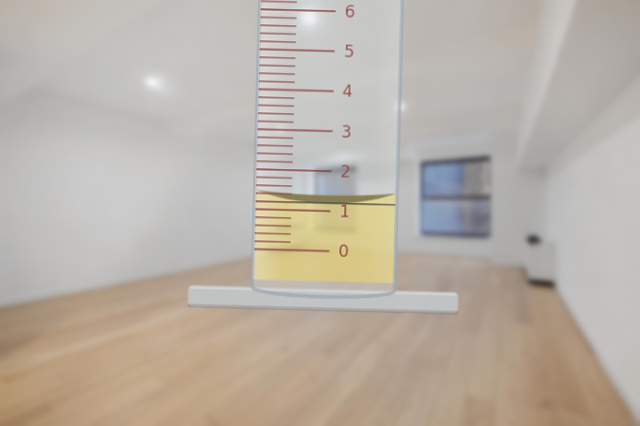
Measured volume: 1.2 mL
